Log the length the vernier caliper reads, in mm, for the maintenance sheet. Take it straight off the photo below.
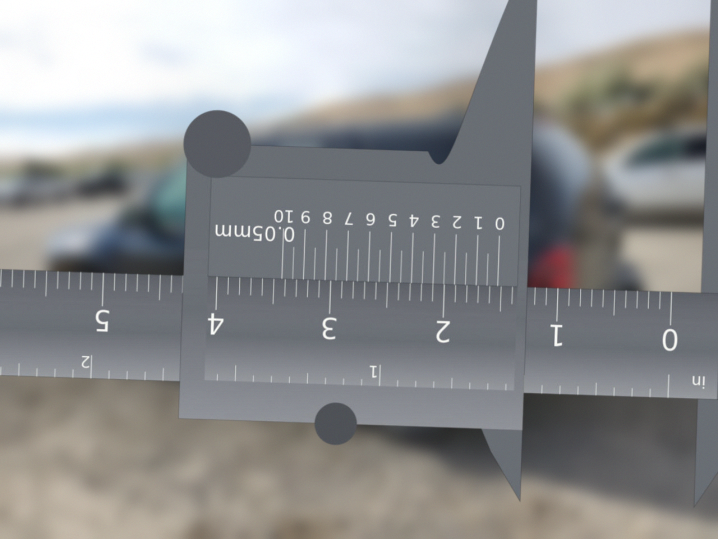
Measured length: 15.3 mm
